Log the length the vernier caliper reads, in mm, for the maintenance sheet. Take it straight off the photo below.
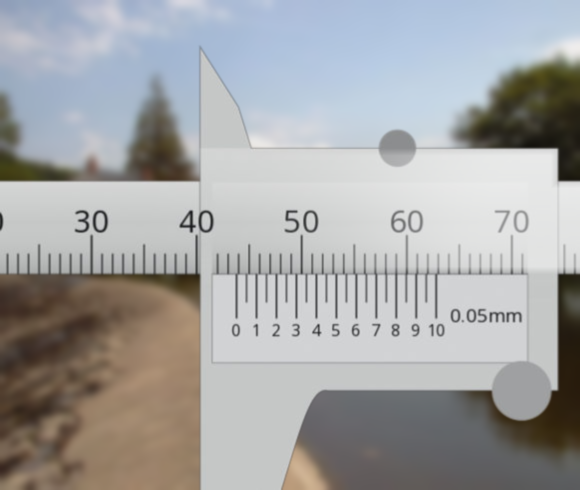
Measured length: 43.8 mm
